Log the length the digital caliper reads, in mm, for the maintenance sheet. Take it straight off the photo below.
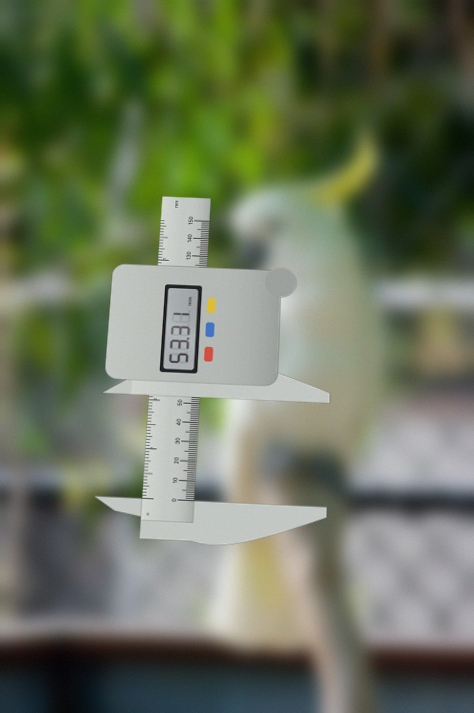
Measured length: 53.31 mm
